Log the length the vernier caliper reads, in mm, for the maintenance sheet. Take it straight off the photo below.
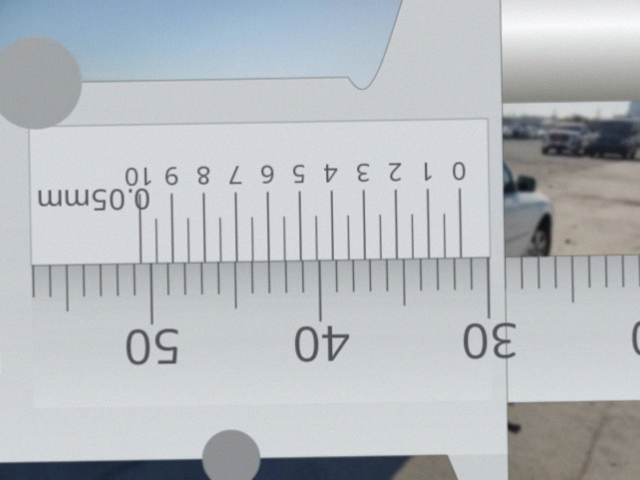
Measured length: 31.6 mm
